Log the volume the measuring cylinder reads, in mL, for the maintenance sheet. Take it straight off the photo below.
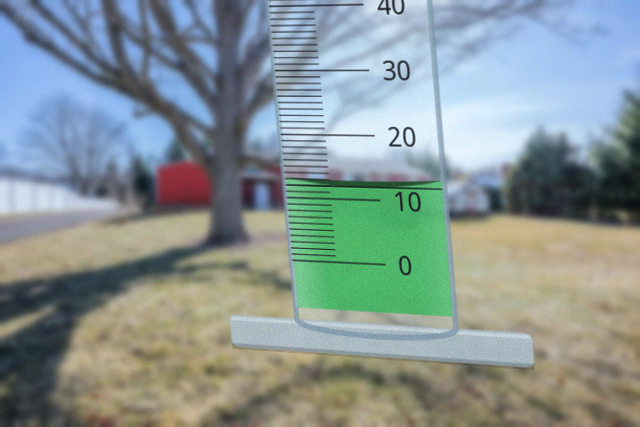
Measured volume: 12 mL
